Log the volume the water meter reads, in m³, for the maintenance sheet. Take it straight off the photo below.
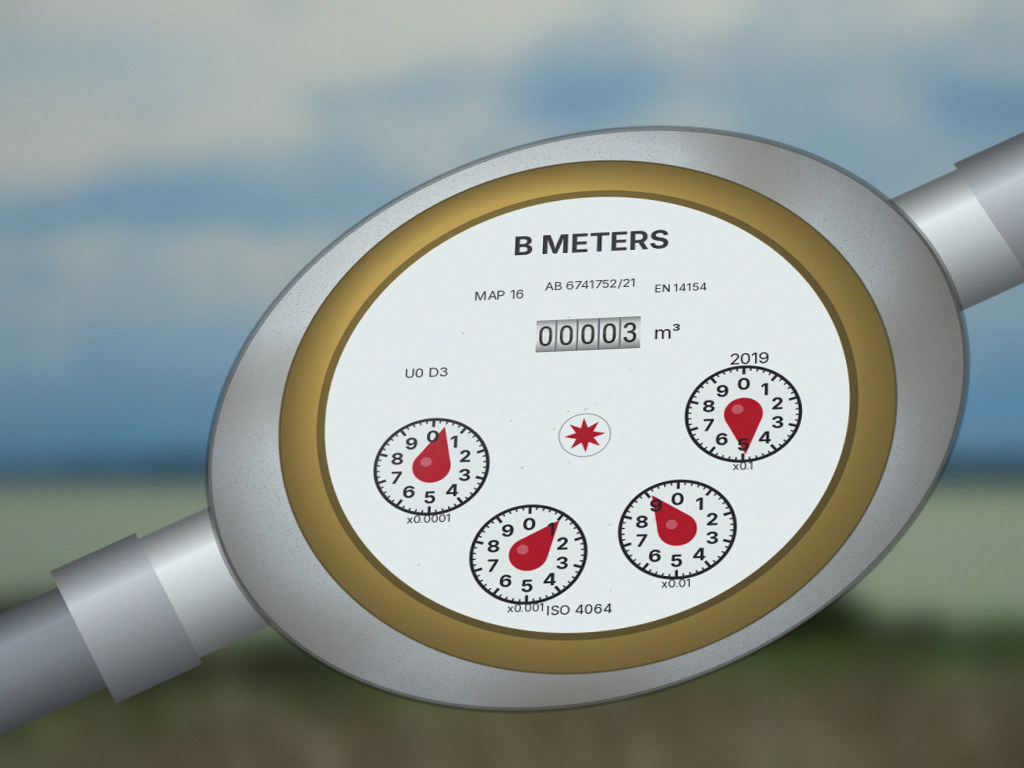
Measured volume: 3.4910 m³
